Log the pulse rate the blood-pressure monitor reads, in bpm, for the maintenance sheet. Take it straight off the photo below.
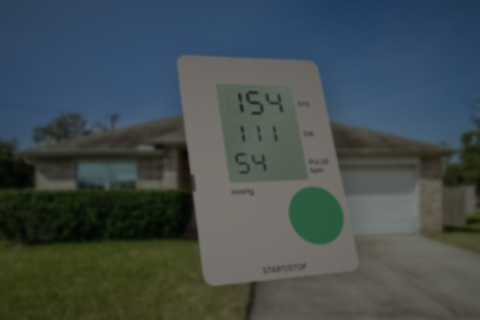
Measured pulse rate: 54 bpm
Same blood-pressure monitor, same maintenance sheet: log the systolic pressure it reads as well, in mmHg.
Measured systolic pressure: 154 mmHg
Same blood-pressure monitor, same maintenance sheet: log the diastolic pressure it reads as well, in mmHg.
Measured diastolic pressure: 111 mmHg
